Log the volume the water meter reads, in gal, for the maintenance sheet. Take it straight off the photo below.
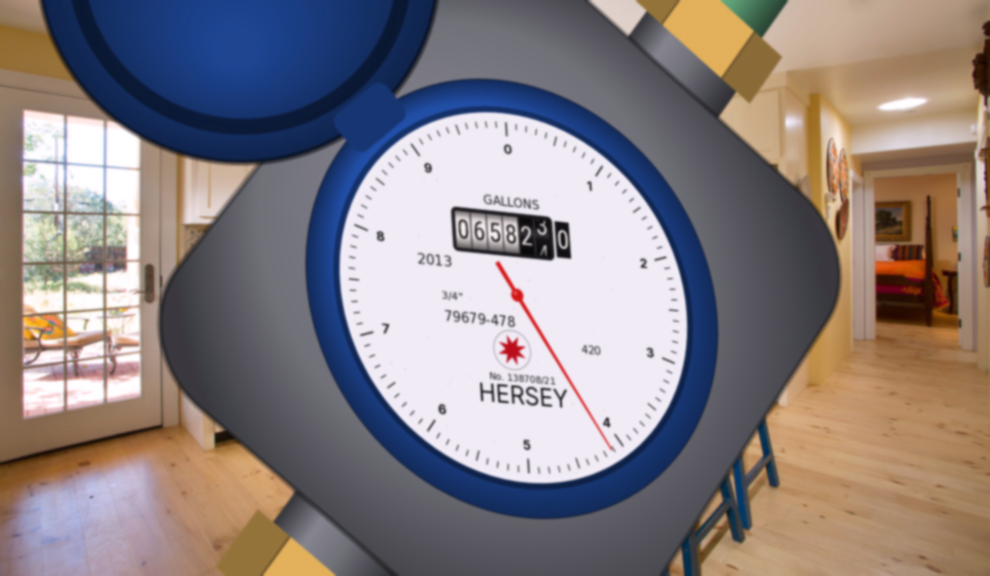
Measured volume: 658234.1 gal
